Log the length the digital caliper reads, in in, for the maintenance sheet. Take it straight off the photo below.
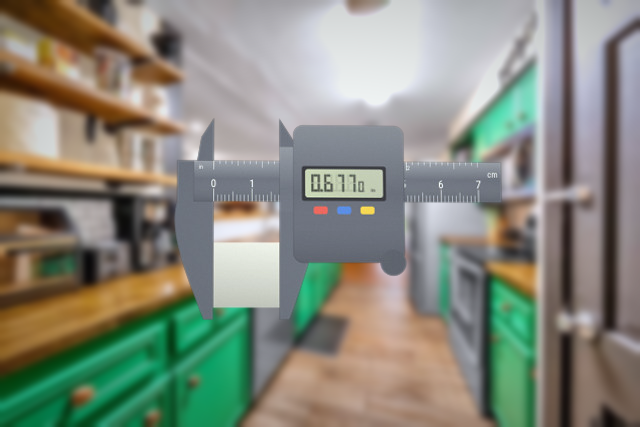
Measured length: 0.6770 in
